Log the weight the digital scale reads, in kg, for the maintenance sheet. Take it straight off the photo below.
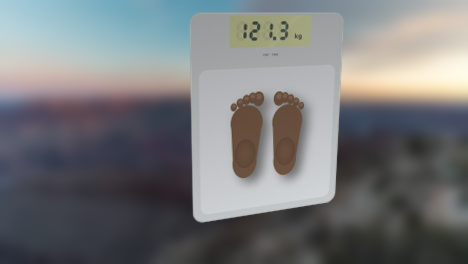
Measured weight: 121.3 kg
